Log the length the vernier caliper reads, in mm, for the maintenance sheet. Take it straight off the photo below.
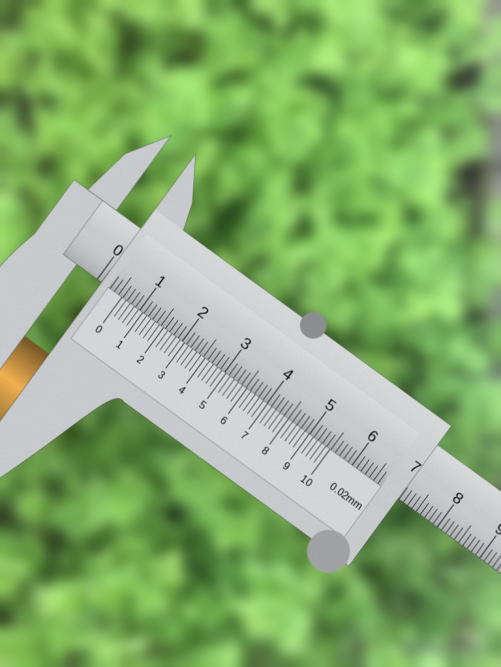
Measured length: 5.8 mm
